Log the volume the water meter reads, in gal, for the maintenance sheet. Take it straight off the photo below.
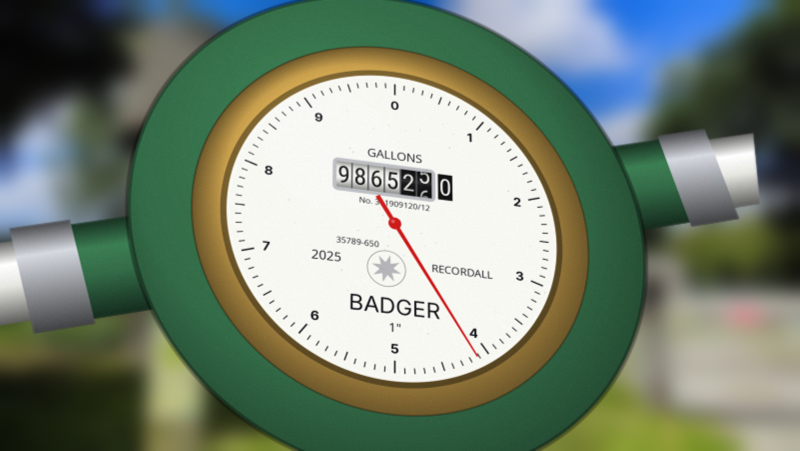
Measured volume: 9865254.1 gal
